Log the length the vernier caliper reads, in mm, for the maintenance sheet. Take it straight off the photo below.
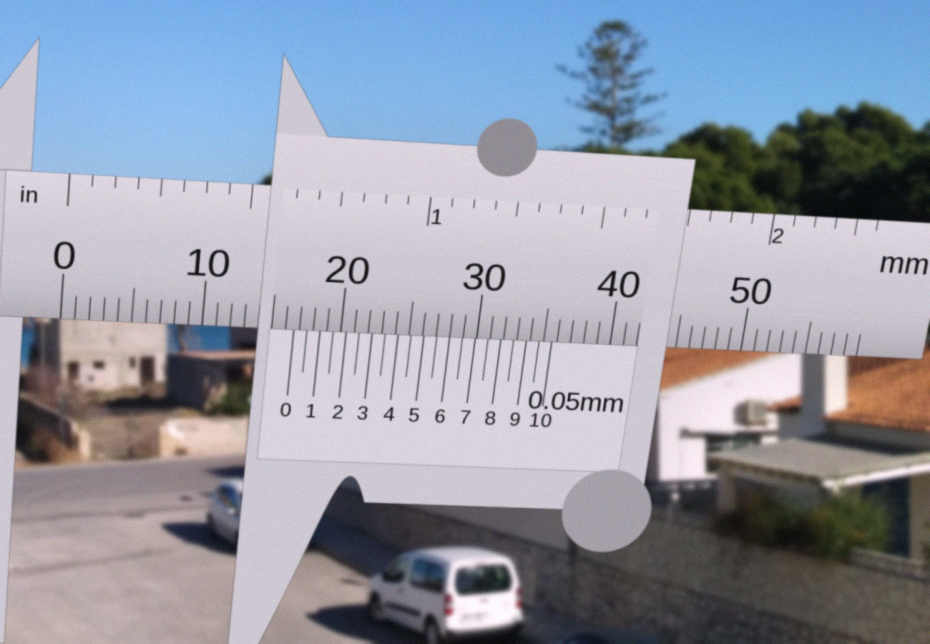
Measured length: 16.6 mm
